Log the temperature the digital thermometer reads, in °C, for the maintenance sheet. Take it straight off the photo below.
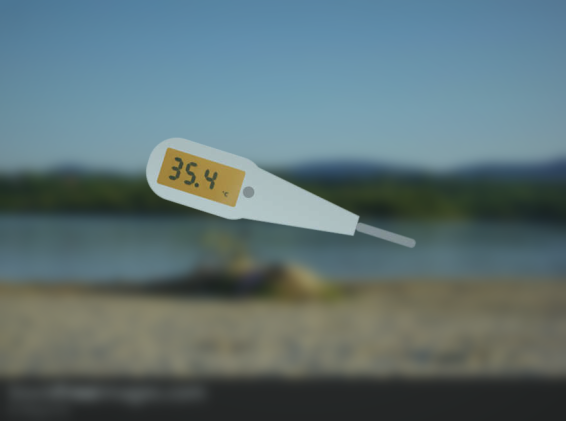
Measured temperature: 35.4 °C
